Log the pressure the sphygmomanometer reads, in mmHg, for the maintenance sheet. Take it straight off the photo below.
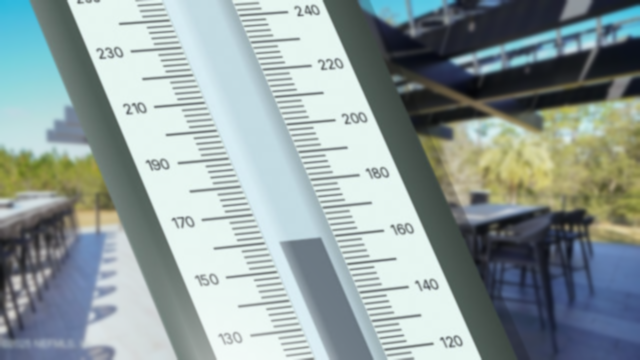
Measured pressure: 160 mmHg
